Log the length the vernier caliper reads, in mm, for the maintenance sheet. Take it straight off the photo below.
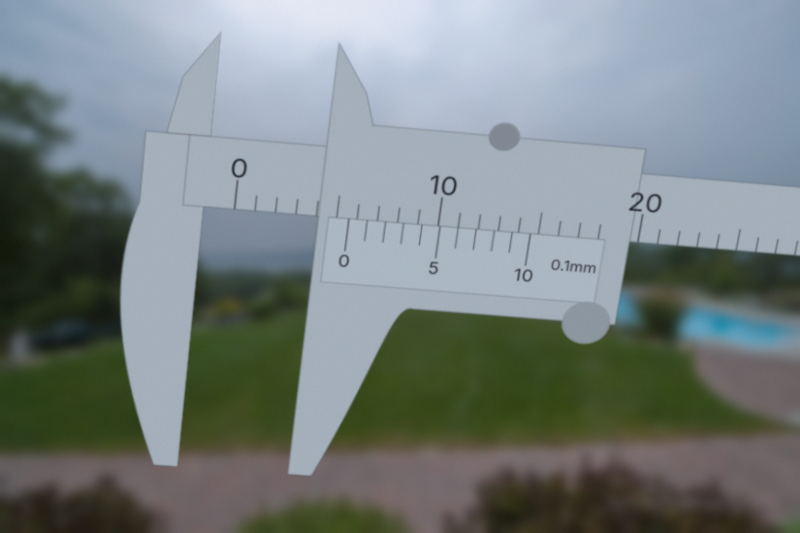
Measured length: 5.6 mm
